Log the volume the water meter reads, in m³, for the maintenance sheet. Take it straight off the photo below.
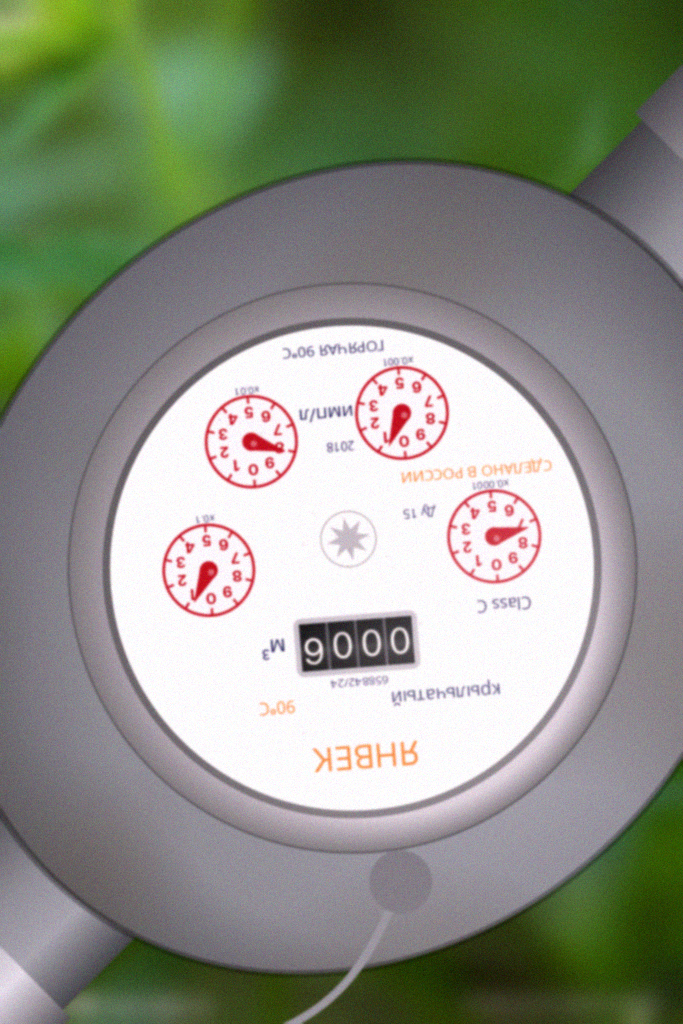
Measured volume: 6.0807 m³
